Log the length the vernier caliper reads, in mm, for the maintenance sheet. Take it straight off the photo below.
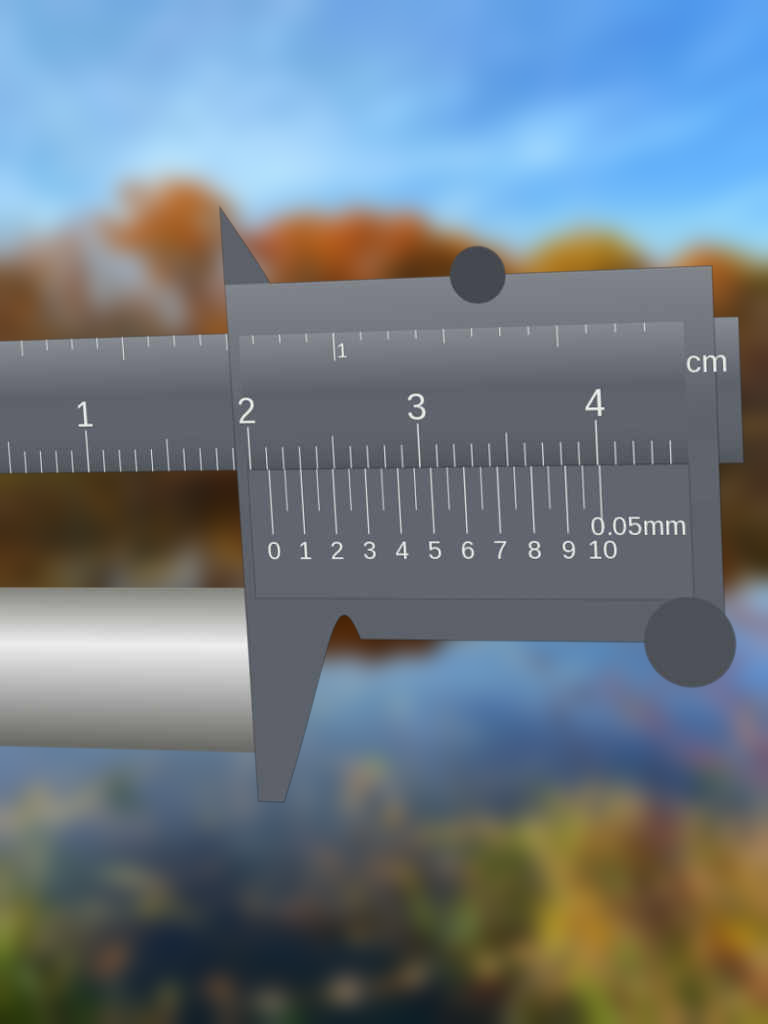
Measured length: 21.1 mm
